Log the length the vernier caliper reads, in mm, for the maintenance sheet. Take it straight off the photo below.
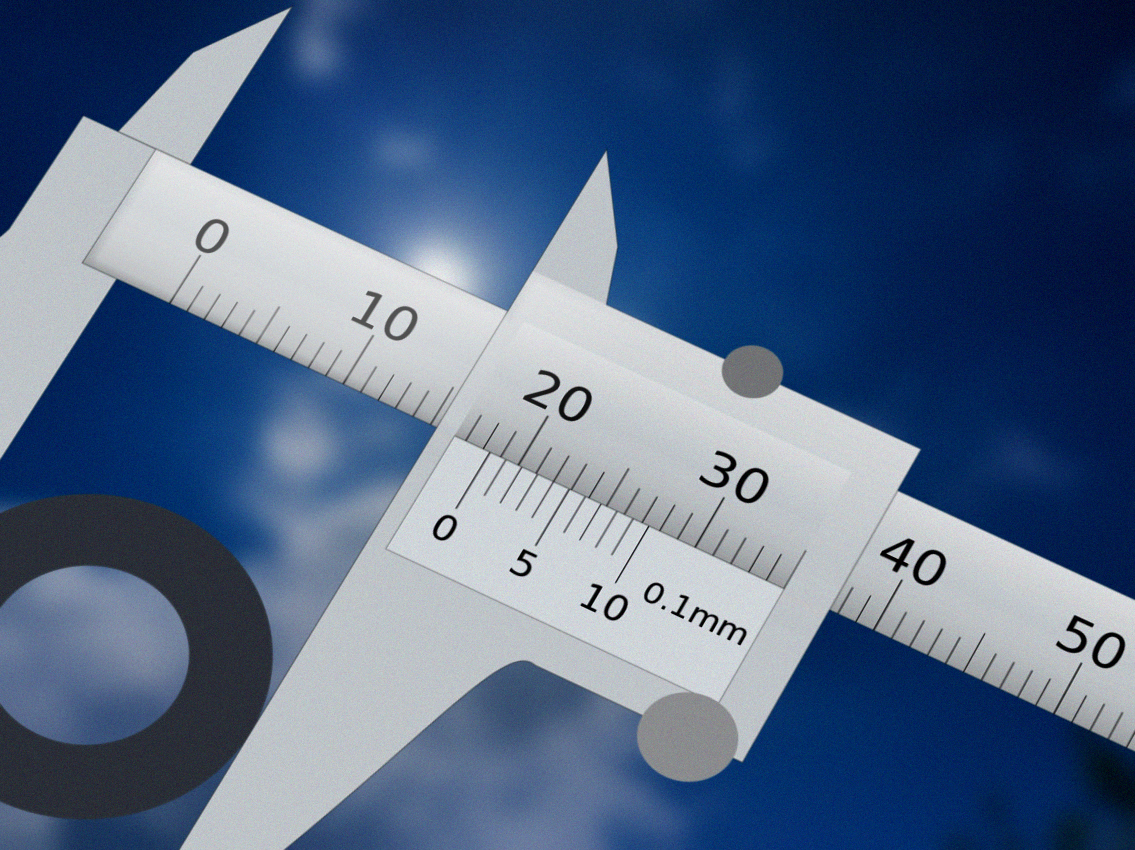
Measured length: 18.4 mm
